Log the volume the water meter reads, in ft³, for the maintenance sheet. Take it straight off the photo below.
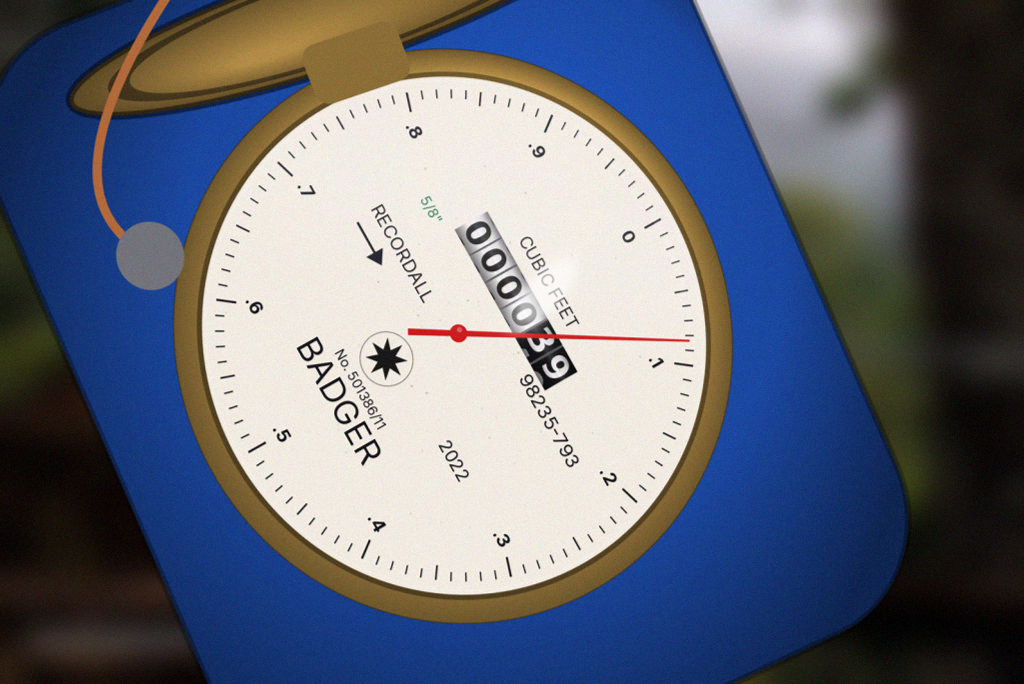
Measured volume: 39.08 ft³
